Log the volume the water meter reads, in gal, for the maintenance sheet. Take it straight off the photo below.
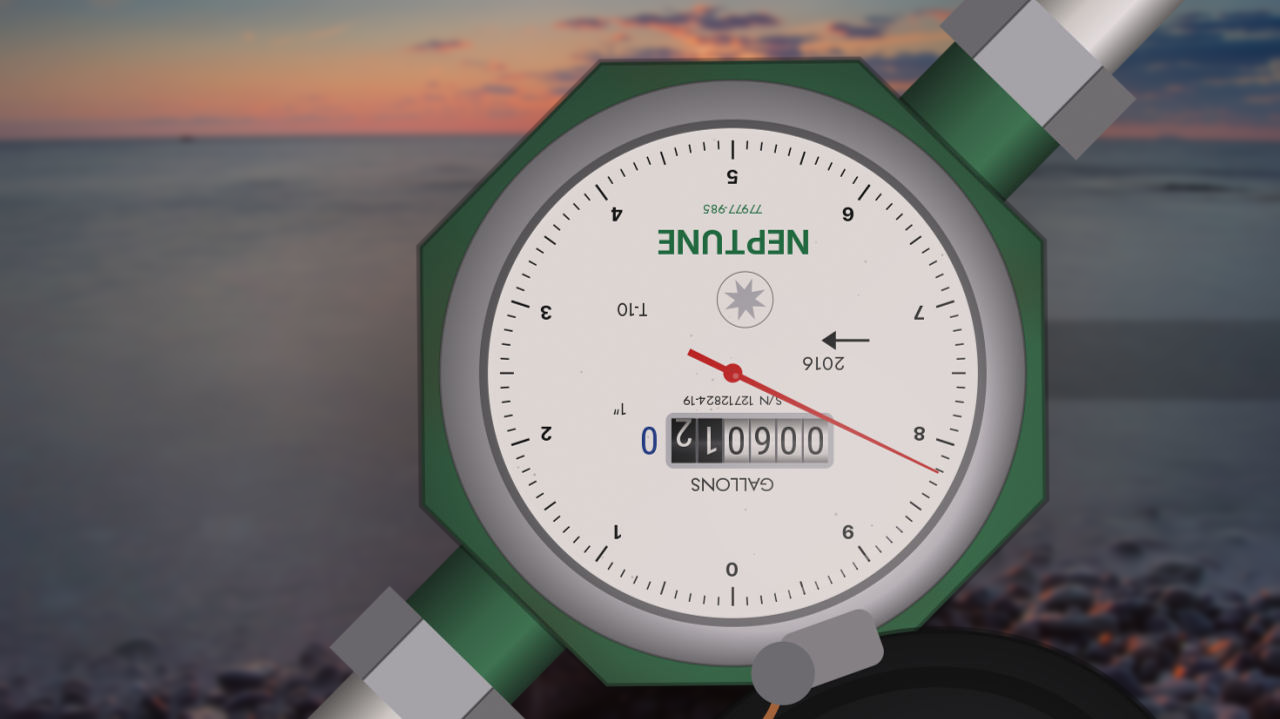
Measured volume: 60118.2 gal
